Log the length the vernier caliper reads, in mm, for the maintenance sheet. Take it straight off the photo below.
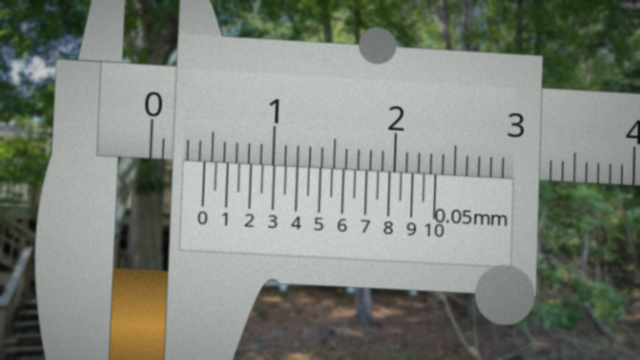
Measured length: 4.4 mm
